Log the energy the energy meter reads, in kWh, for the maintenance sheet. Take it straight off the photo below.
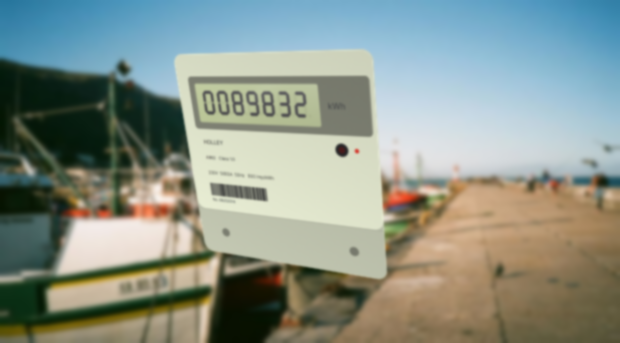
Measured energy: 89832 kWh
